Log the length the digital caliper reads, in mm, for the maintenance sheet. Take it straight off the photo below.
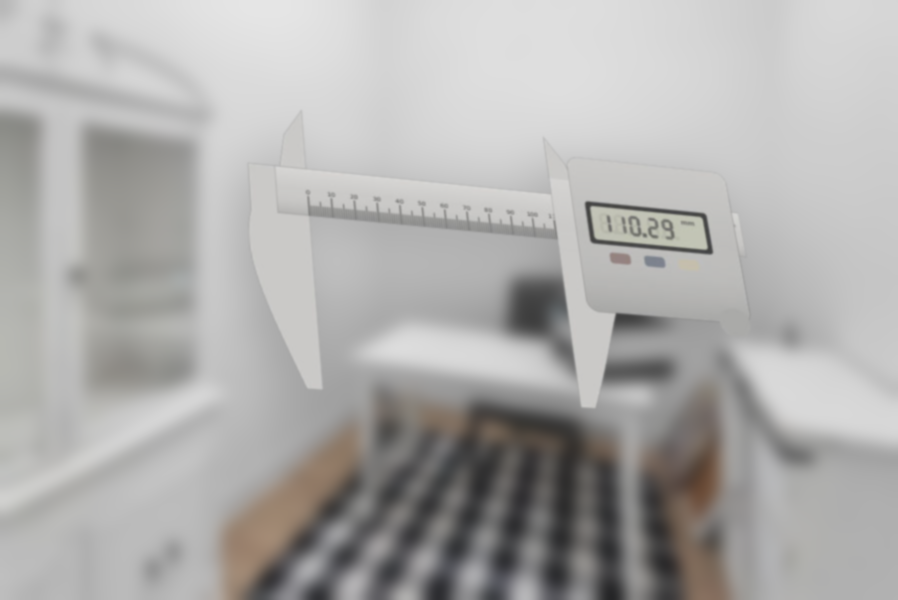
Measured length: 110.29 mm
